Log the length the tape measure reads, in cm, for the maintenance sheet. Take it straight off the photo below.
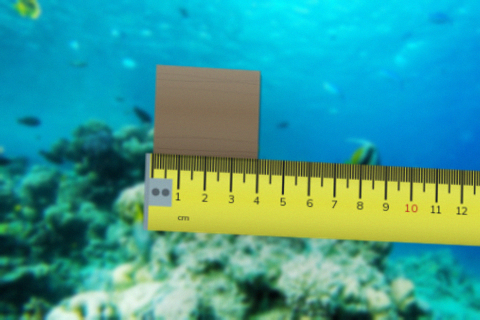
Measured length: 4 cm
